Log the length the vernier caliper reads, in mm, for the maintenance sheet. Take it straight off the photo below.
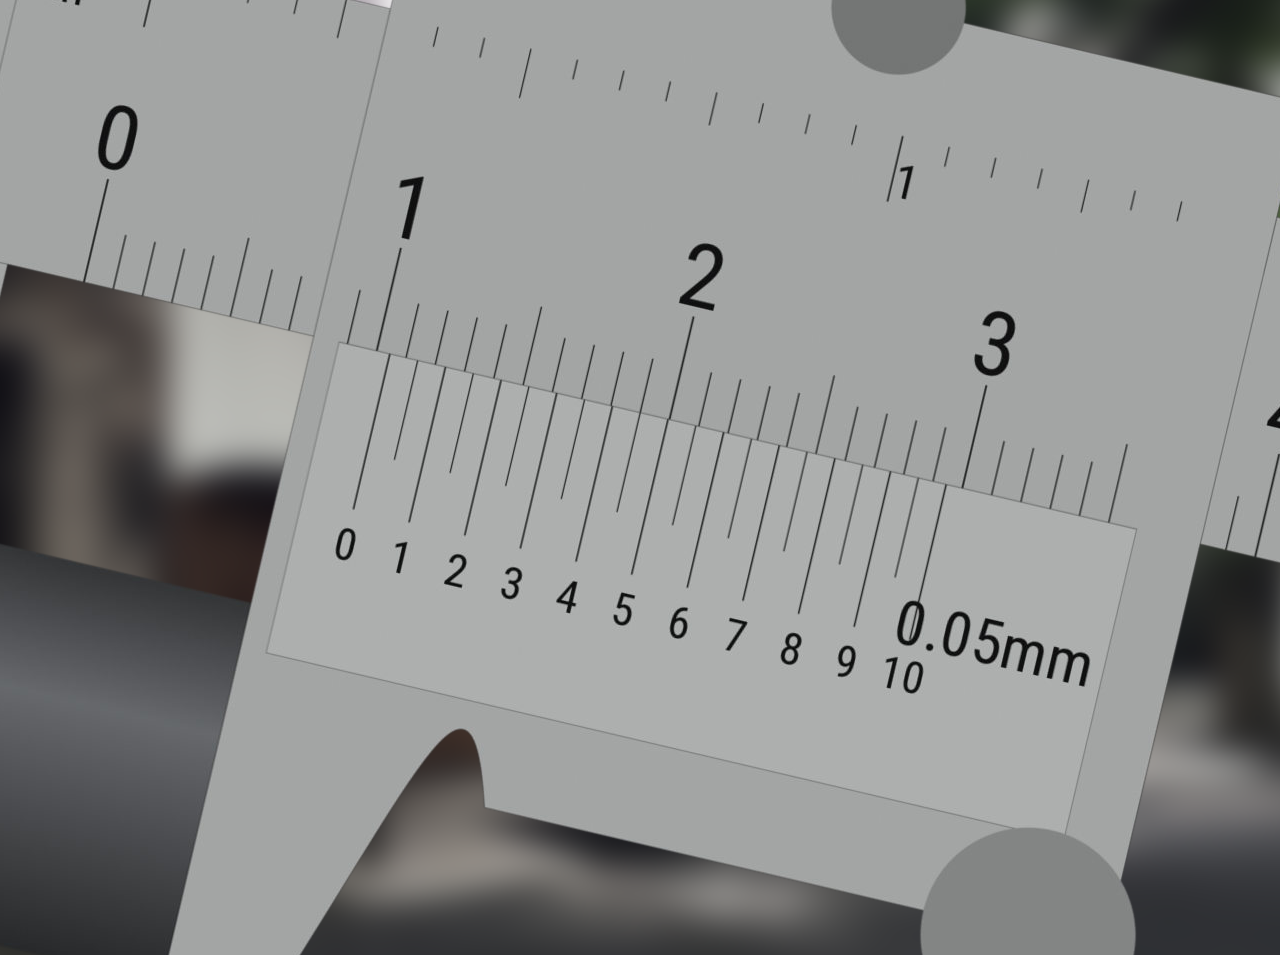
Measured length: 10.45 mm
